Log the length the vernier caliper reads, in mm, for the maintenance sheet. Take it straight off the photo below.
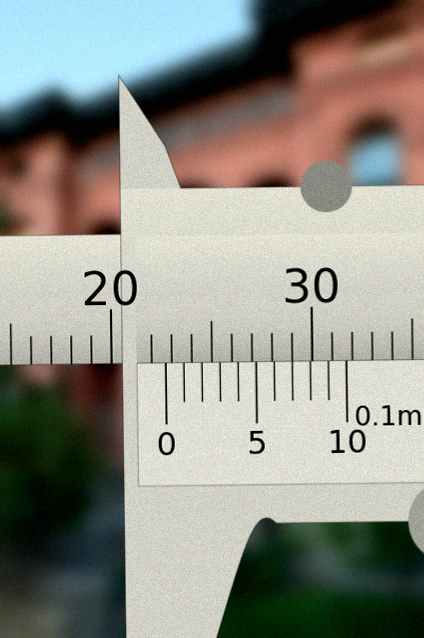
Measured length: 22.7 mm
